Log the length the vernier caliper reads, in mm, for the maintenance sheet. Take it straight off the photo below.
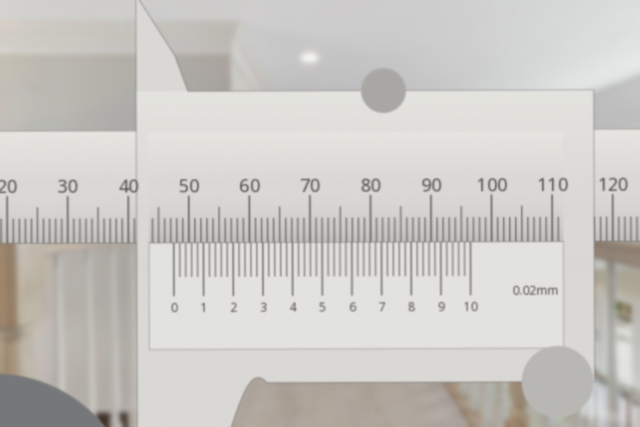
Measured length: 47.5 mm
